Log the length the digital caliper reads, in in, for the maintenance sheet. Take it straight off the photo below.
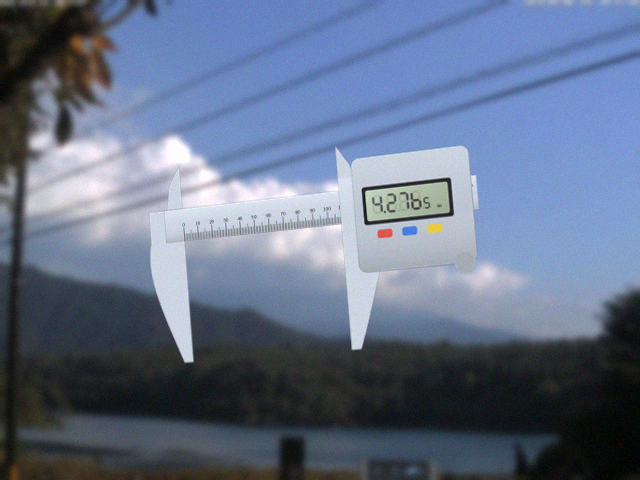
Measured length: 4.2765 in
